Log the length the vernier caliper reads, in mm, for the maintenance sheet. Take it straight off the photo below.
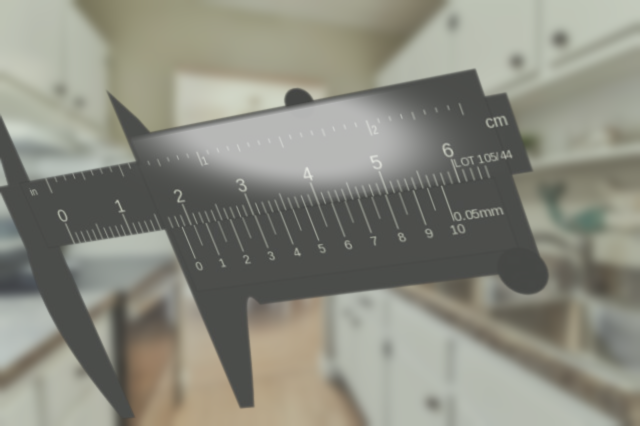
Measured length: 18.5 mm
